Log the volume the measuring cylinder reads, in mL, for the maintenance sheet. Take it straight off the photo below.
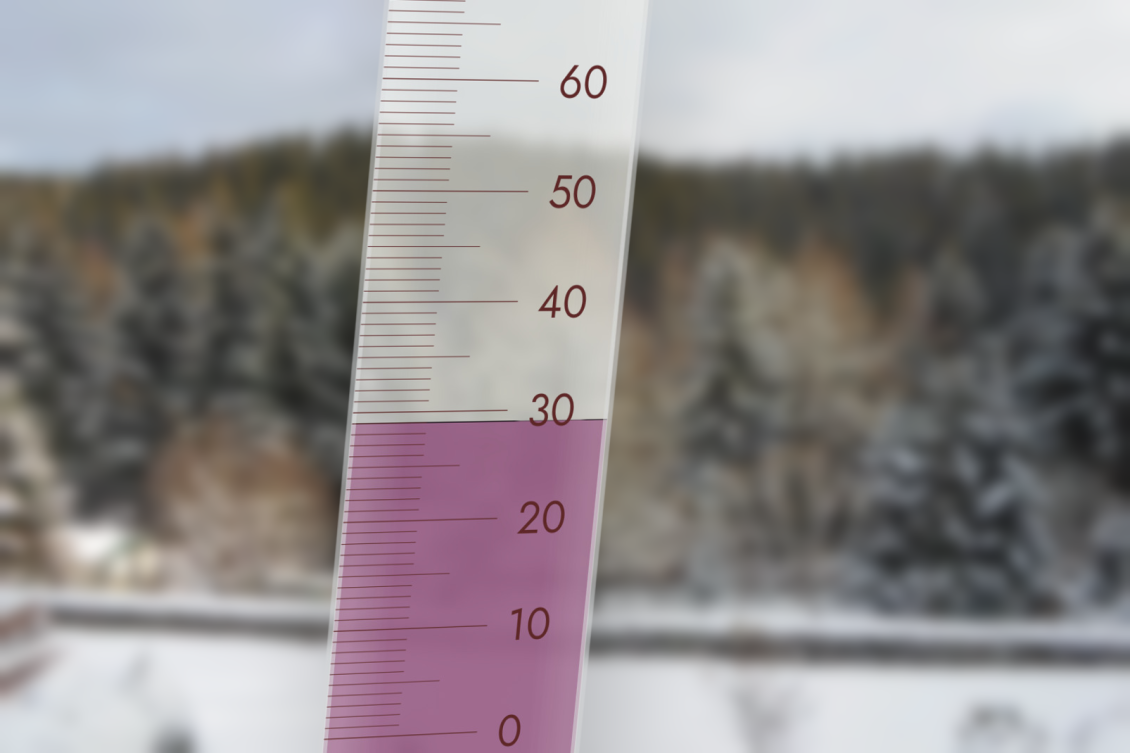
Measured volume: 29 mL
